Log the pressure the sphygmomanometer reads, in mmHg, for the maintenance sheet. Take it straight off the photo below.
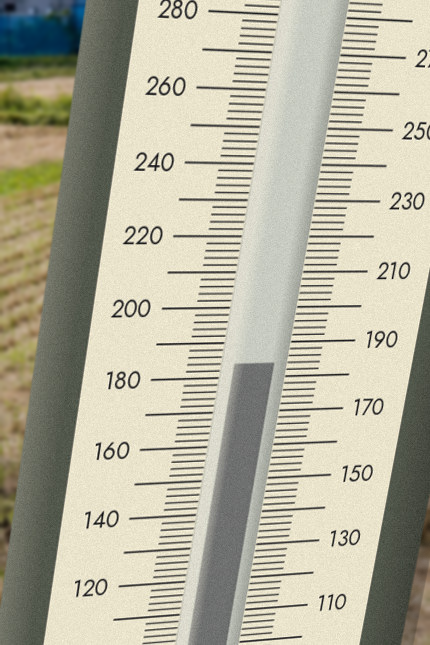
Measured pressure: 184 mmHg
